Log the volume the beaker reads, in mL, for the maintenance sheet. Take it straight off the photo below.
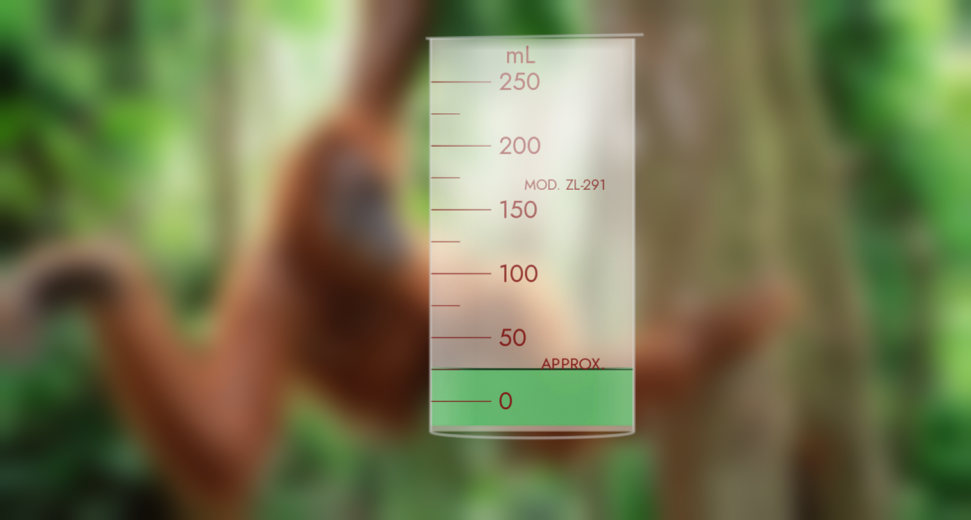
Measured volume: 25 mL
